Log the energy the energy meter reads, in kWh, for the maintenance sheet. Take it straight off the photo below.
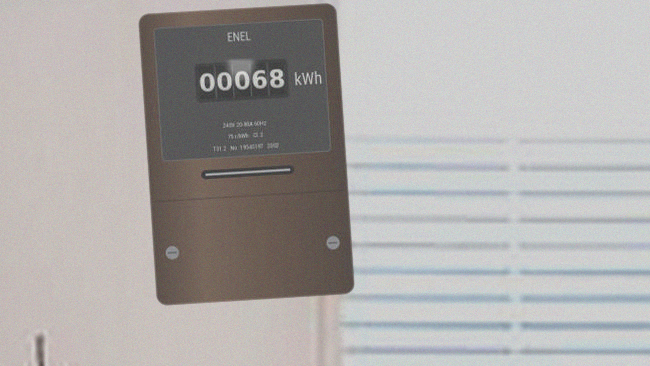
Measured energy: 68 kWh
